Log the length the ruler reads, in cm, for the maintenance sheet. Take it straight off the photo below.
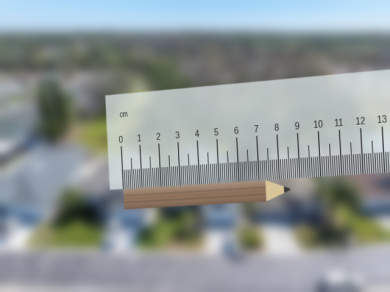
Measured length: 8.5 cm
